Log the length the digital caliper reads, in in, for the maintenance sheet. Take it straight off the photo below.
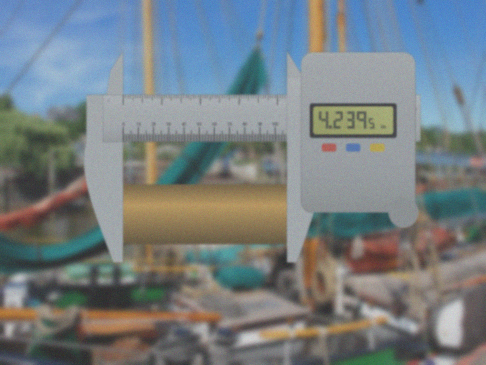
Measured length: 4.2395 in
